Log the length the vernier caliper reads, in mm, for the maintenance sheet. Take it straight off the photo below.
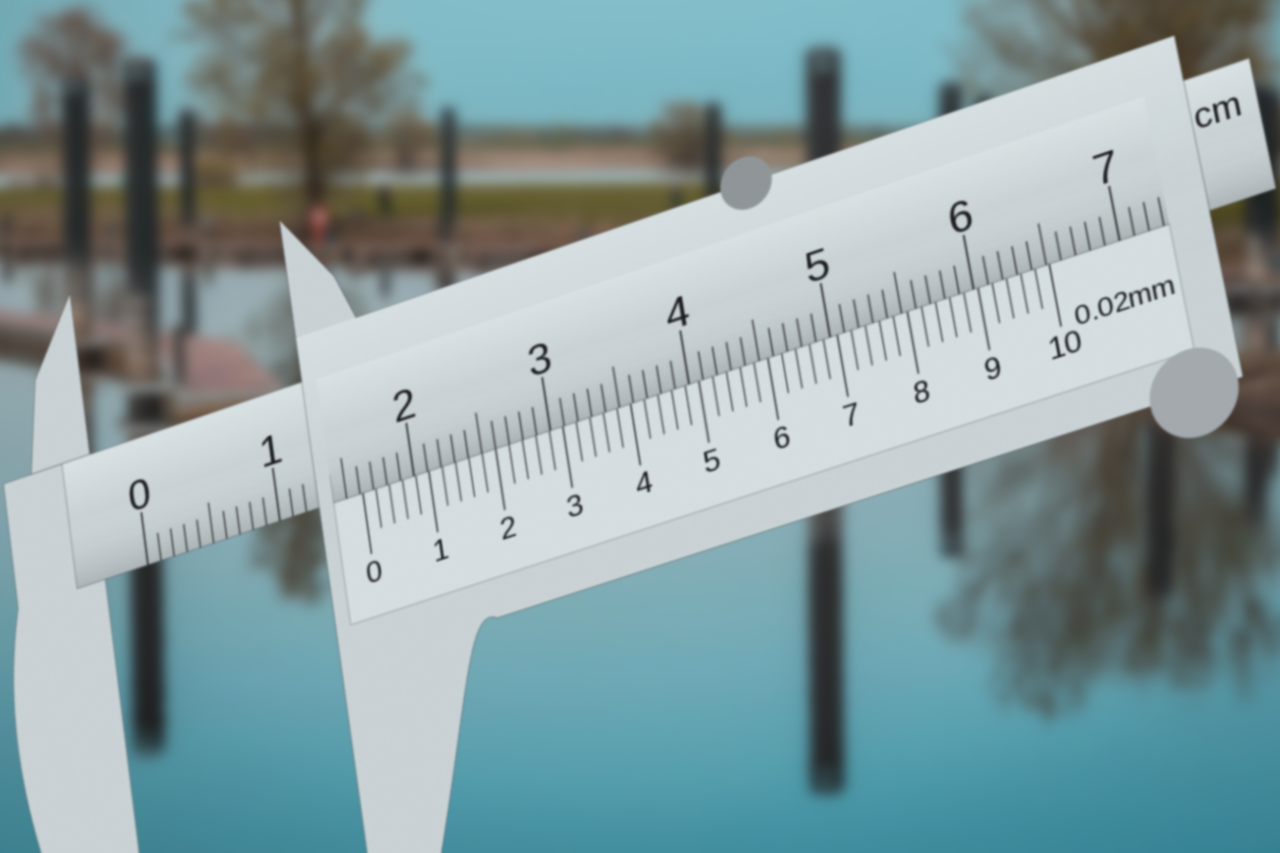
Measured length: 16.2 mm
